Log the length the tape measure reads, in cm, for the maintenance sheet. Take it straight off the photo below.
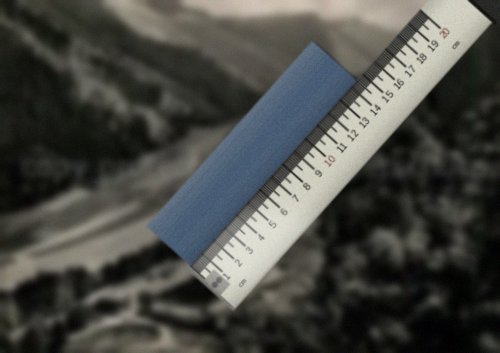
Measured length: 14.5 cm
